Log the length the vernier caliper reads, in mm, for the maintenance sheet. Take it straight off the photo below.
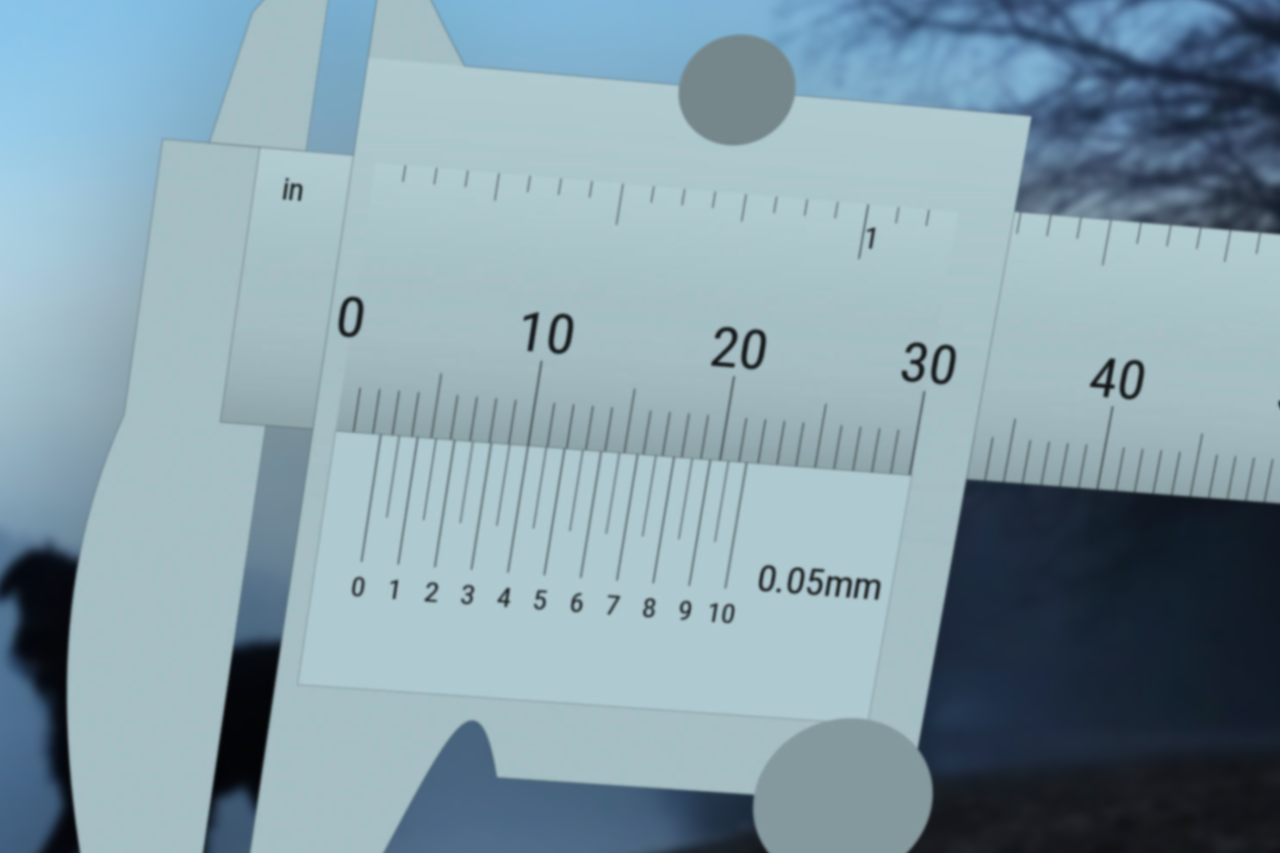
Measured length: 2.4 mm
